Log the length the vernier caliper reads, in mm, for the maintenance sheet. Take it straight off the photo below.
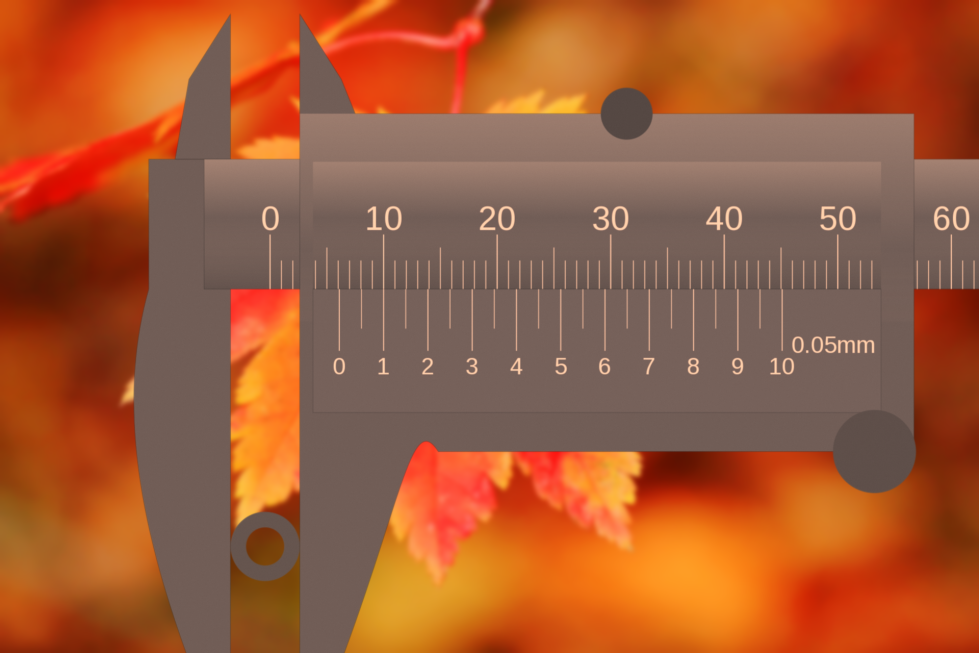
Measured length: 6.1 mm
